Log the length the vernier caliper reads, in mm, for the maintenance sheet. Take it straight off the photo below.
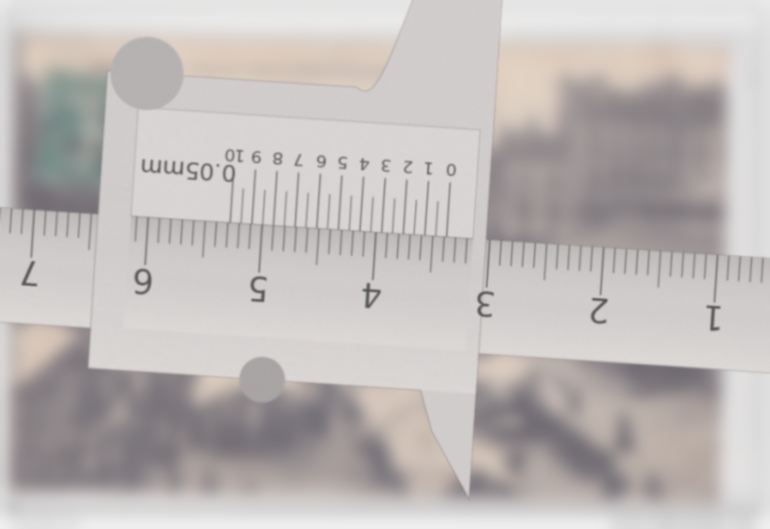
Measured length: 33.8 mm
